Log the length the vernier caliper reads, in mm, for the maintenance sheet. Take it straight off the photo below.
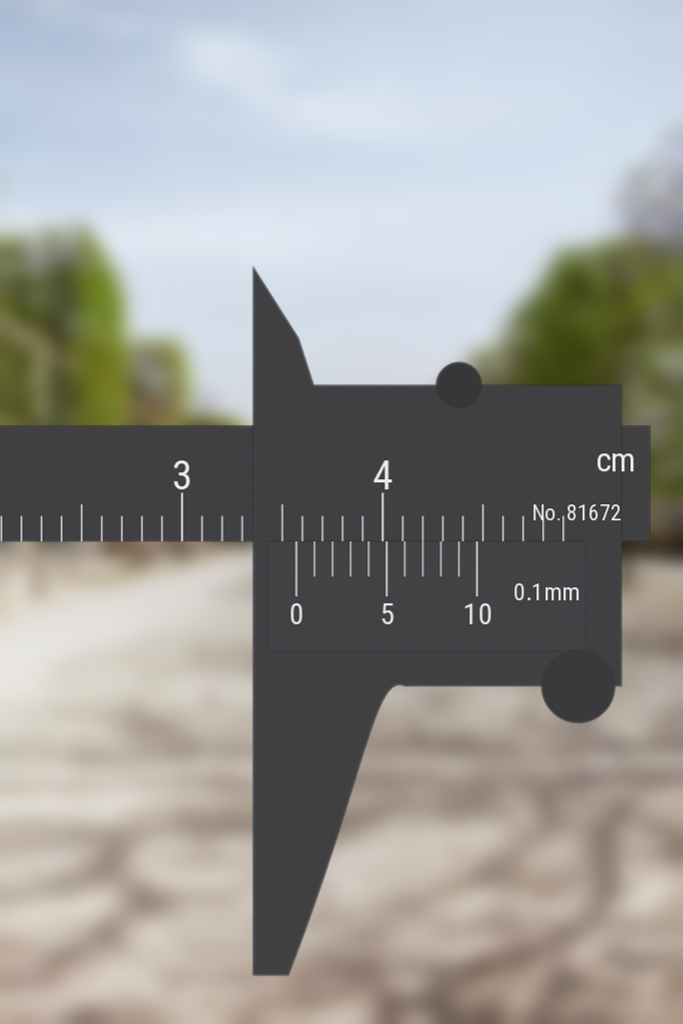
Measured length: 35.7 mm
